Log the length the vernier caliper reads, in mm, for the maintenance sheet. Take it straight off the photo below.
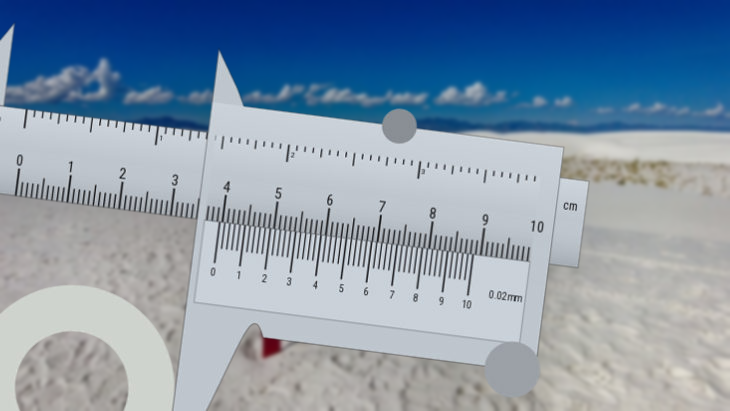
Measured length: 39.5 mm
